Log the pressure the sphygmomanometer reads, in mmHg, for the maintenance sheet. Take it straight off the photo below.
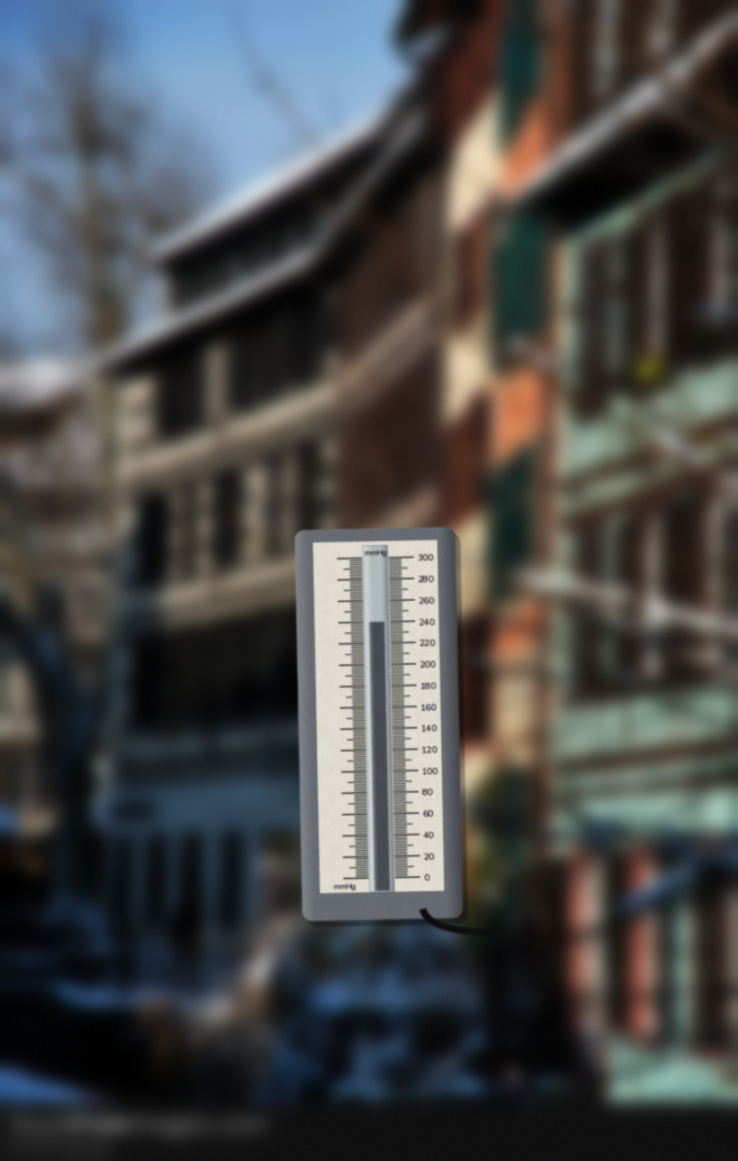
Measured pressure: 240 mmHg
